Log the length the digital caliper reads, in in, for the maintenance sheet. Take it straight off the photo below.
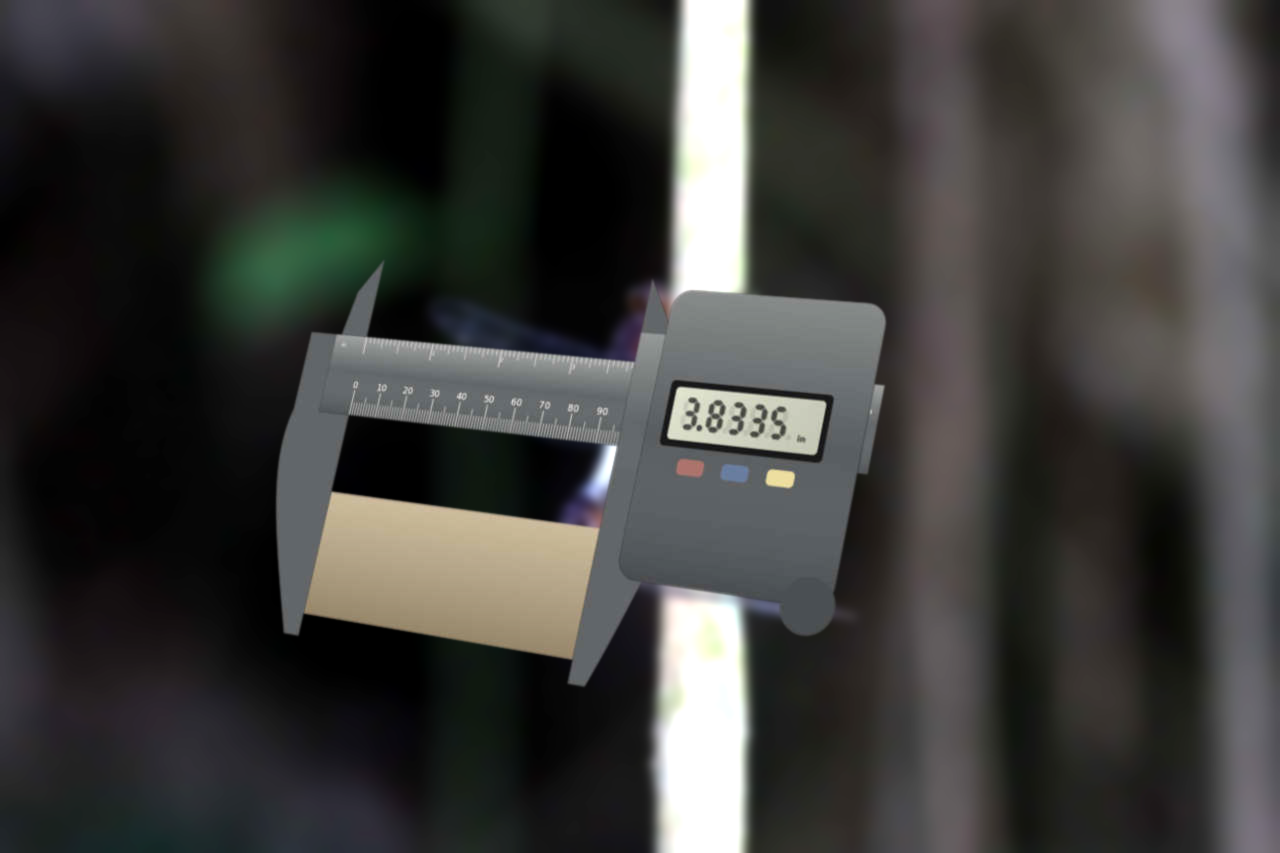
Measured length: 3.8335 in
